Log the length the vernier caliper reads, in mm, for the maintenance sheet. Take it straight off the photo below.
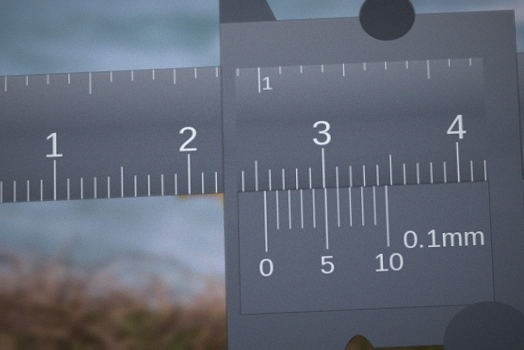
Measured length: 25.6 mm
